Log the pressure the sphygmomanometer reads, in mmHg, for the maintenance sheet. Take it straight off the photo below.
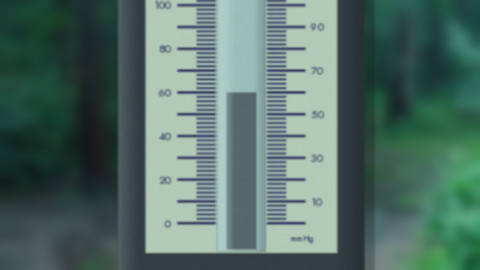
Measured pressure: 60 mmHg
